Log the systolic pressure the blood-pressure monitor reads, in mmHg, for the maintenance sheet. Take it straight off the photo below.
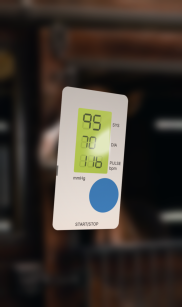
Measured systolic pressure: 95 mmHg
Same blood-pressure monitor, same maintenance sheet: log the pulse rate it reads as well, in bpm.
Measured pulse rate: 116 bpm
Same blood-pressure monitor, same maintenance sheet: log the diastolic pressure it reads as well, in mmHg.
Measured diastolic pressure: 70 mmHg
